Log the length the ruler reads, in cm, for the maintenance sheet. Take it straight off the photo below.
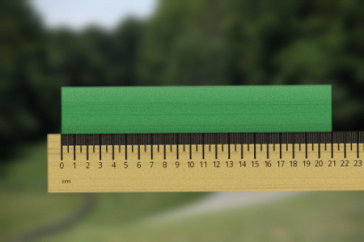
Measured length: 21 cm
